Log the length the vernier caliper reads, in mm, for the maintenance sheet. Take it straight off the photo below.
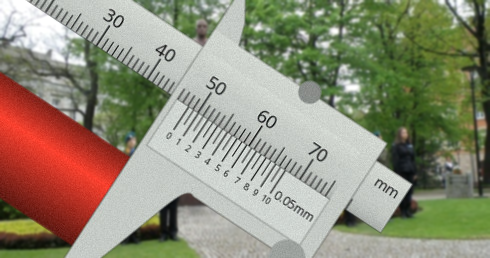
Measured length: 48.2 mm
